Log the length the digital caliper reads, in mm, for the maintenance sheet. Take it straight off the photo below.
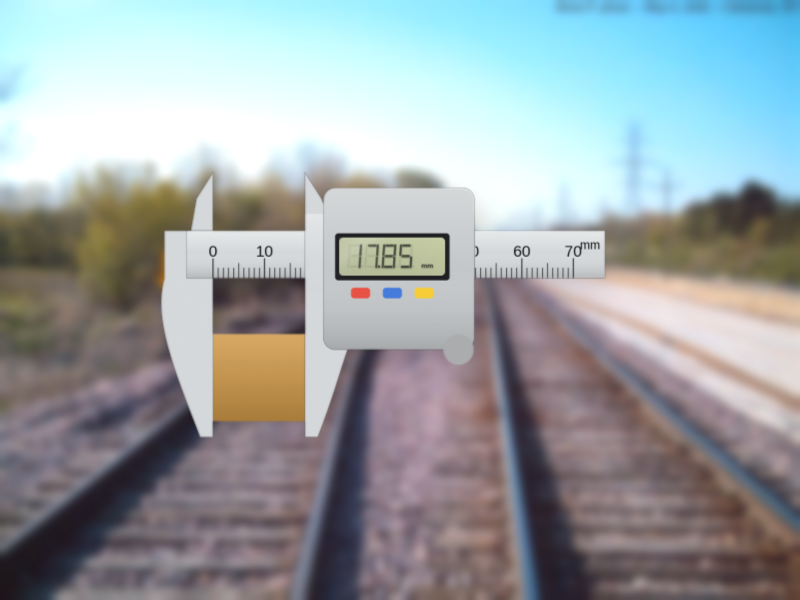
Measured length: 17.85 mm
